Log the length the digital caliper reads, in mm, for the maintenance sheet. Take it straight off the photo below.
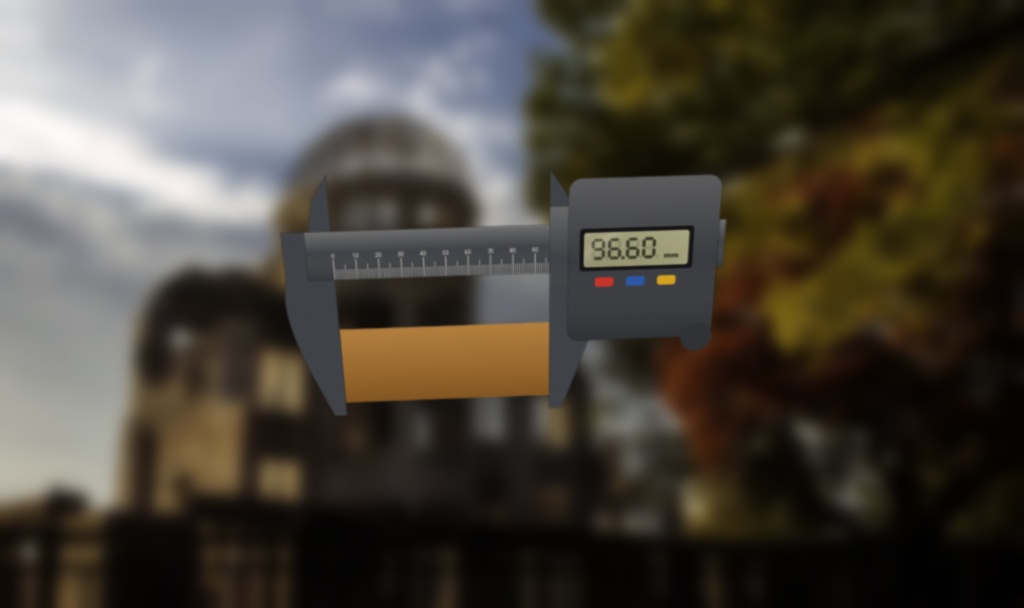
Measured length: 96.60 mm
